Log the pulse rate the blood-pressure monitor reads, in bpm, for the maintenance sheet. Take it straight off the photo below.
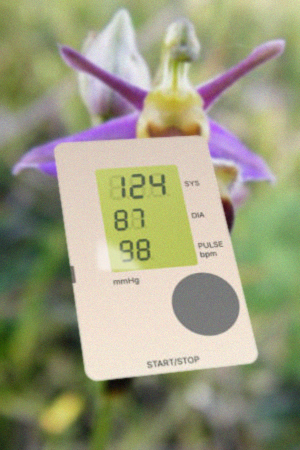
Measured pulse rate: 98 bpm
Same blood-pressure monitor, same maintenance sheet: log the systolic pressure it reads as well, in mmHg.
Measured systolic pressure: 124 mmHg
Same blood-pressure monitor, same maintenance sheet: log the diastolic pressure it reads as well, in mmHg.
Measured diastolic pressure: 87 mmHg
